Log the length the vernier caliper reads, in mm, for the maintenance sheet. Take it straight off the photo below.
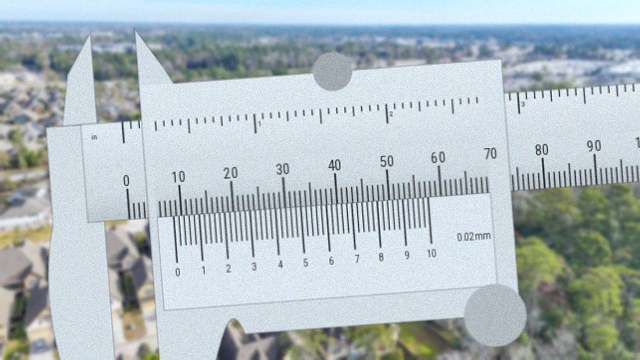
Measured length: 8.5 mm
